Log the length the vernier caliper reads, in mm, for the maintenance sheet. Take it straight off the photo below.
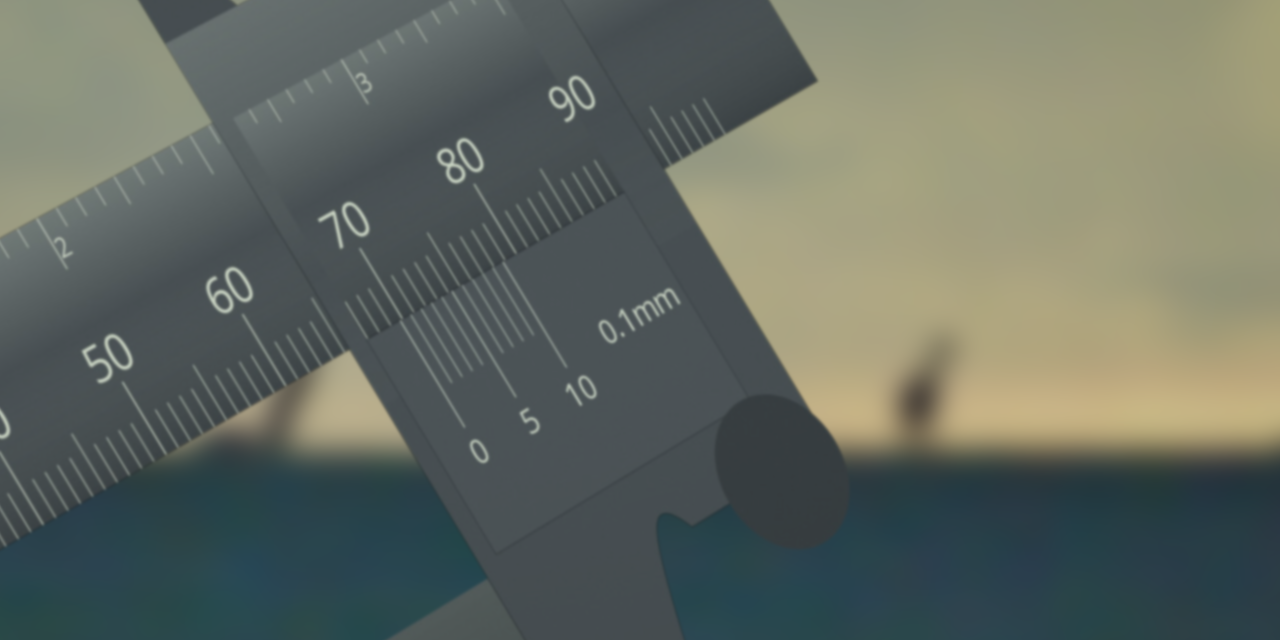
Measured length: 69.8 mm
